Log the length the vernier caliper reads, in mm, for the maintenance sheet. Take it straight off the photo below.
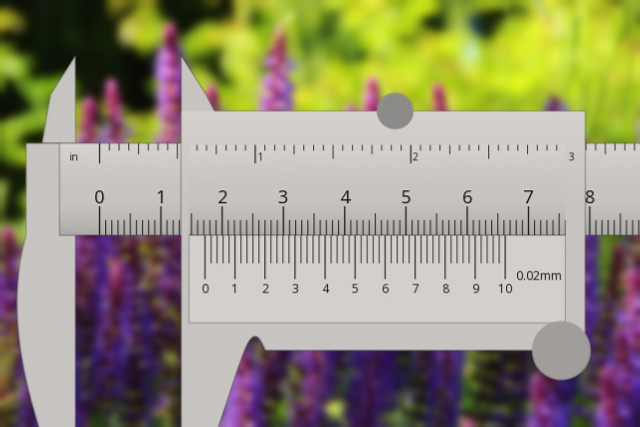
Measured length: 17.2 mm
